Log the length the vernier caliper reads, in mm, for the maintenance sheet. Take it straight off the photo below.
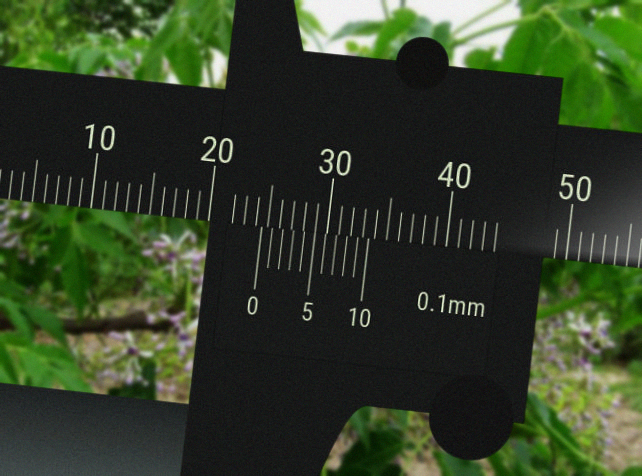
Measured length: 24.5 mm
